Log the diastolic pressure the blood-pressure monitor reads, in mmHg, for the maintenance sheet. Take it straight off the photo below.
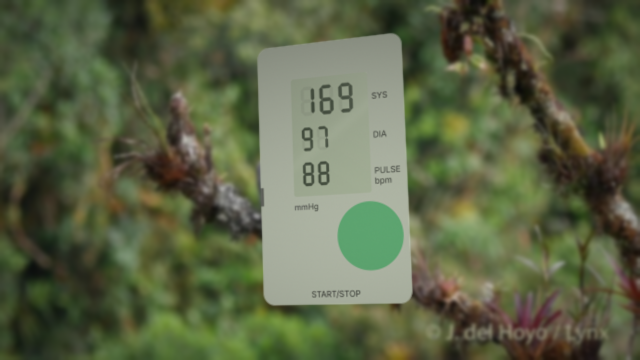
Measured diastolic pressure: 97 mmHg
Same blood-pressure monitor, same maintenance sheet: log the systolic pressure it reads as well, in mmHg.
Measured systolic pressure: 169 mmHg
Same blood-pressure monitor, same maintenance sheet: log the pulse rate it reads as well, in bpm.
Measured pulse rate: 88 bpm
